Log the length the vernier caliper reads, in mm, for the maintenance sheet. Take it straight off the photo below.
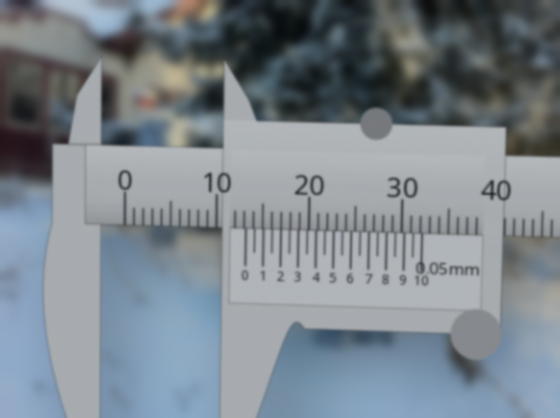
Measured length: 13.2 mm
